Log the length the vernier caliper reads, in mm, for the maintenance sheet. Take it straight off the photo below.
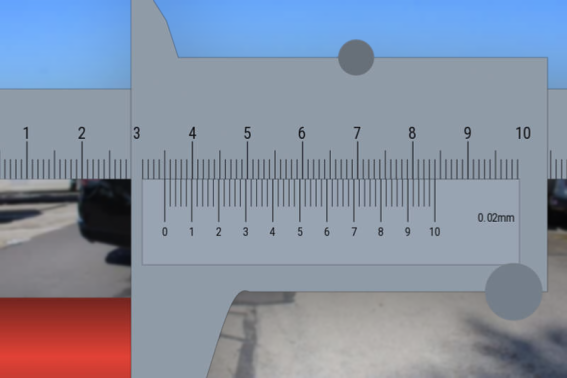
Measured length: 35.0 mm
